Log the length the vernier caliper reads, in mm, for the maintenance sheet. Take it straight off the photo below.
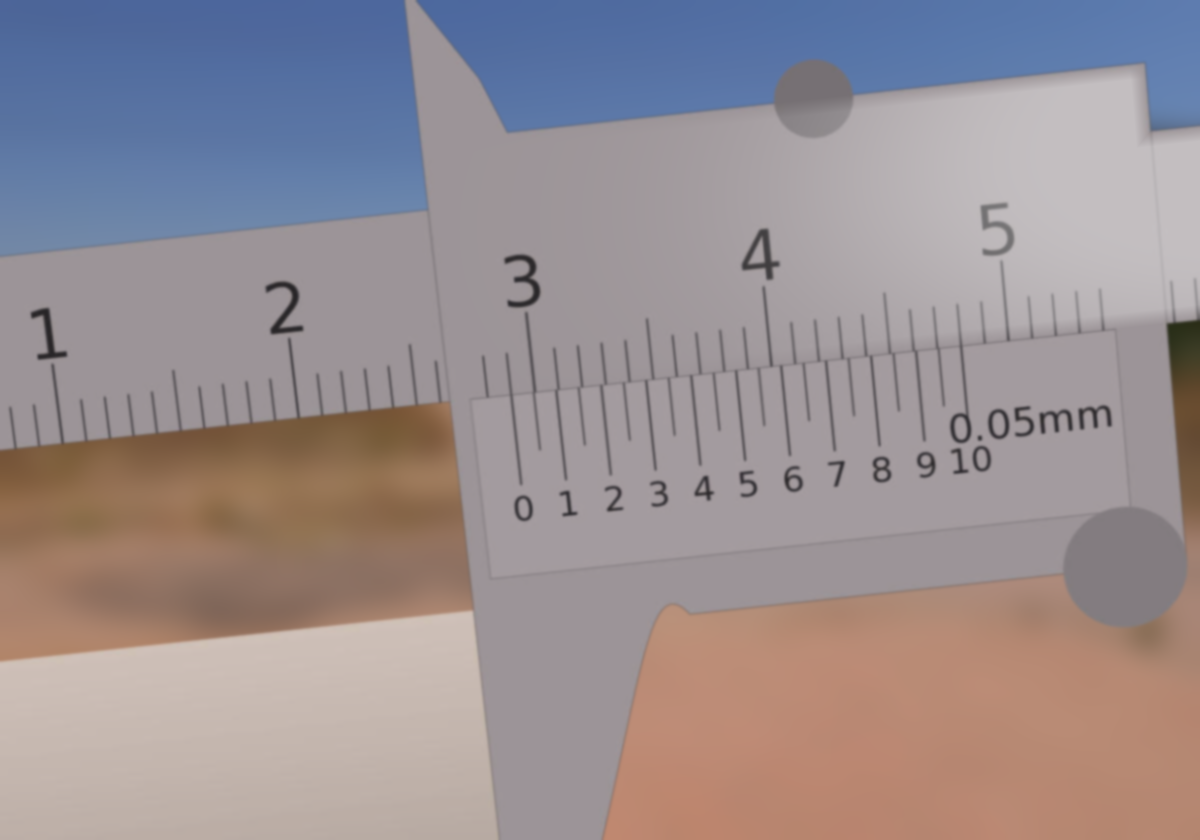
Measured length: 29.0 mm
